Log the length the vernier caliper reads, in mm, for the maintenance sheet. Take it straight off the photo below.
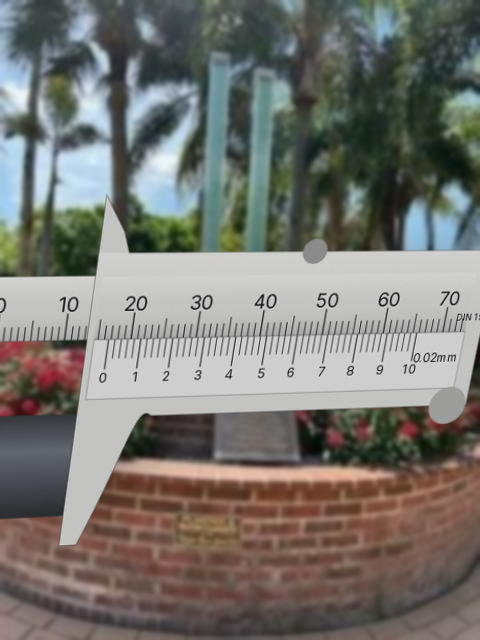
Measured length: 16.6 mm
